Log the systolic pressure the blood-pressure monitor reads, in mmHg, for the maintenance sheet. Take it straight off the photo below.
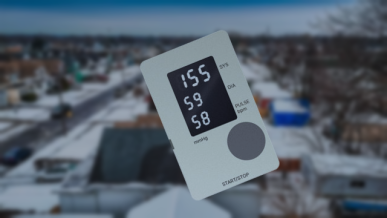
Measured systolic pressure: 155 mmHg
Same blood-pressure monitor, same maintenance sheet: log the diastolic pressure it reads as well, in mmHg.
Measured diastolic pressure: 59 mmHg
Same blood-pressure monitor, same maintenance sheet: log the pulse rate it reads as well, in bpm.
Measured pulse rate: 58 bpm
